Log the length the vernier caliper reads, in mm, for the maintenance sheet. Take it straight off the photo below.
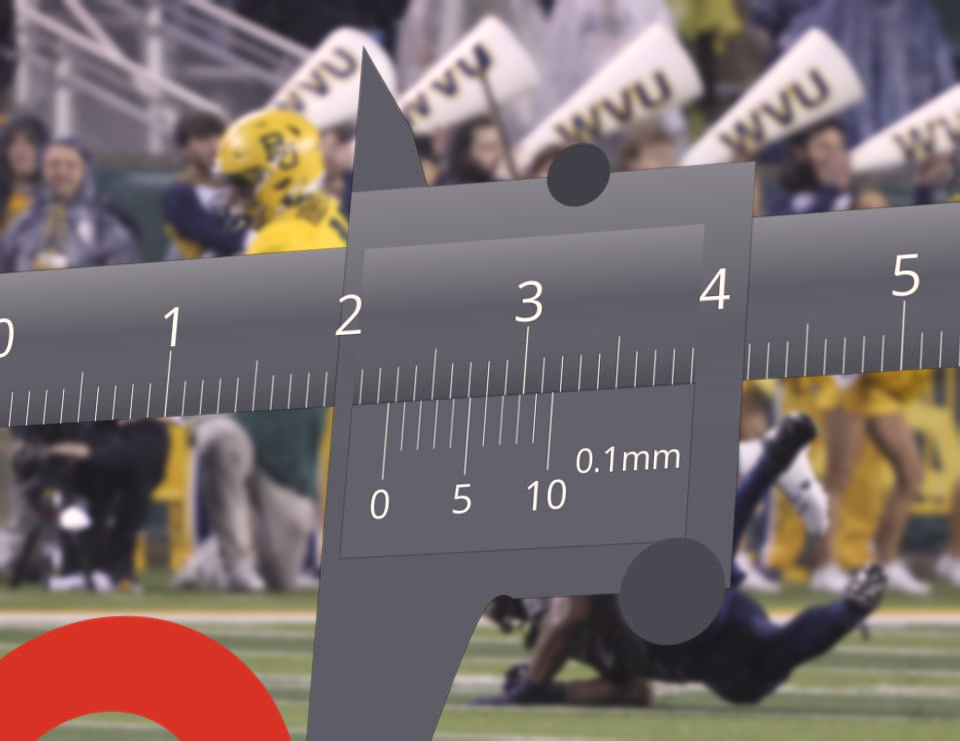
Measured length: 22.6 mm
